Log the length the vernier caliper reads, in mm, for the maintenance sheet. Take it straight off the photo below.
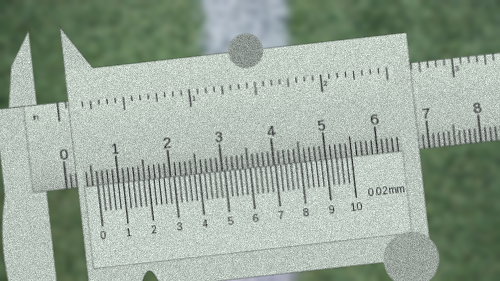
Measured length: 6.0 mm
